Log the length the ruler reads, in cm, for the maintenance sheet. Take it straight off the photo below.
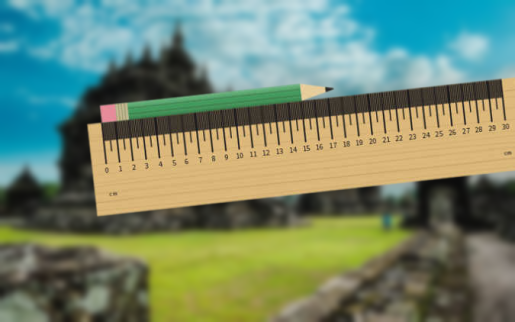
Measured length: 17.5 cm
